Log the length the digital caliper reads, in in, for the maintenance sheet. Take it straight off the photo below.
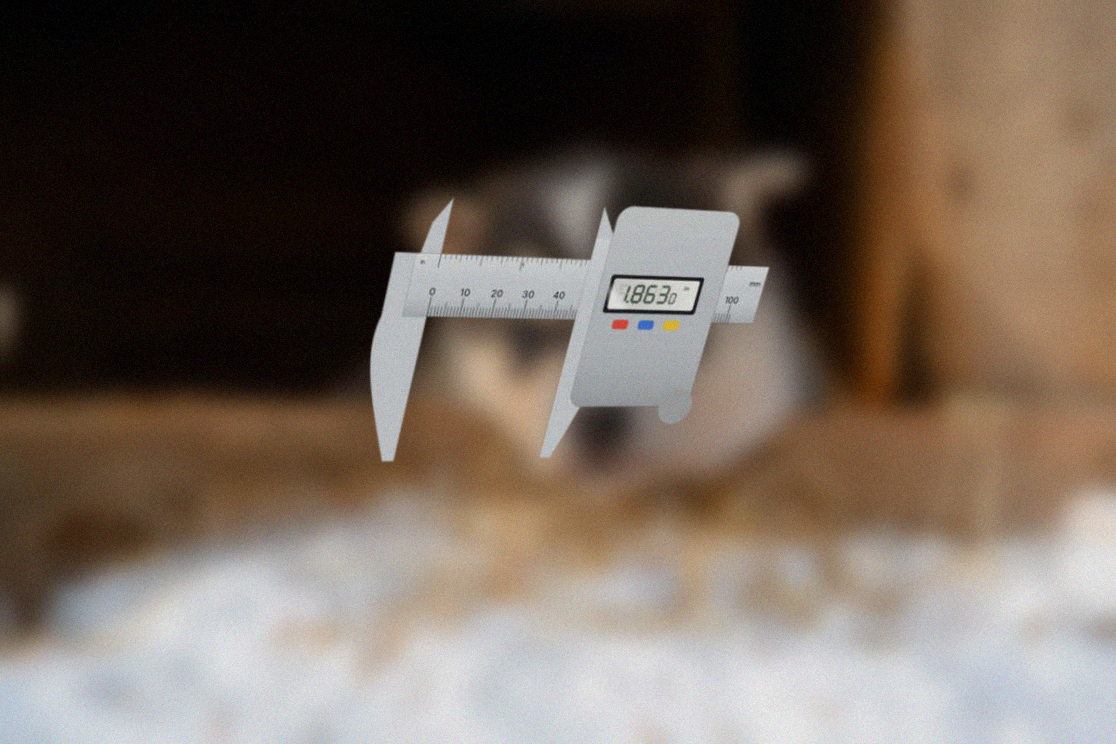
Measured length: 1.8630 in
